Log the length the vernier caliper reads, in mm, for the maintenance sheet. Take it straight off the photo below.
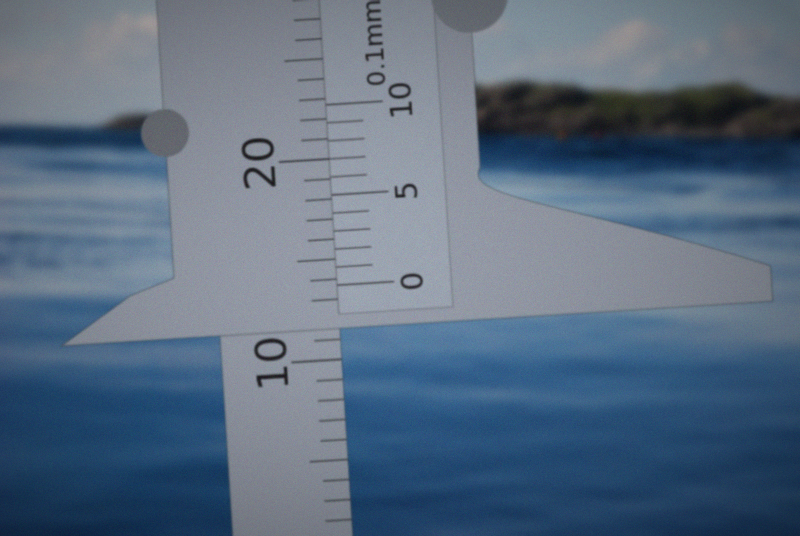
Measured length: 13.7 mm
